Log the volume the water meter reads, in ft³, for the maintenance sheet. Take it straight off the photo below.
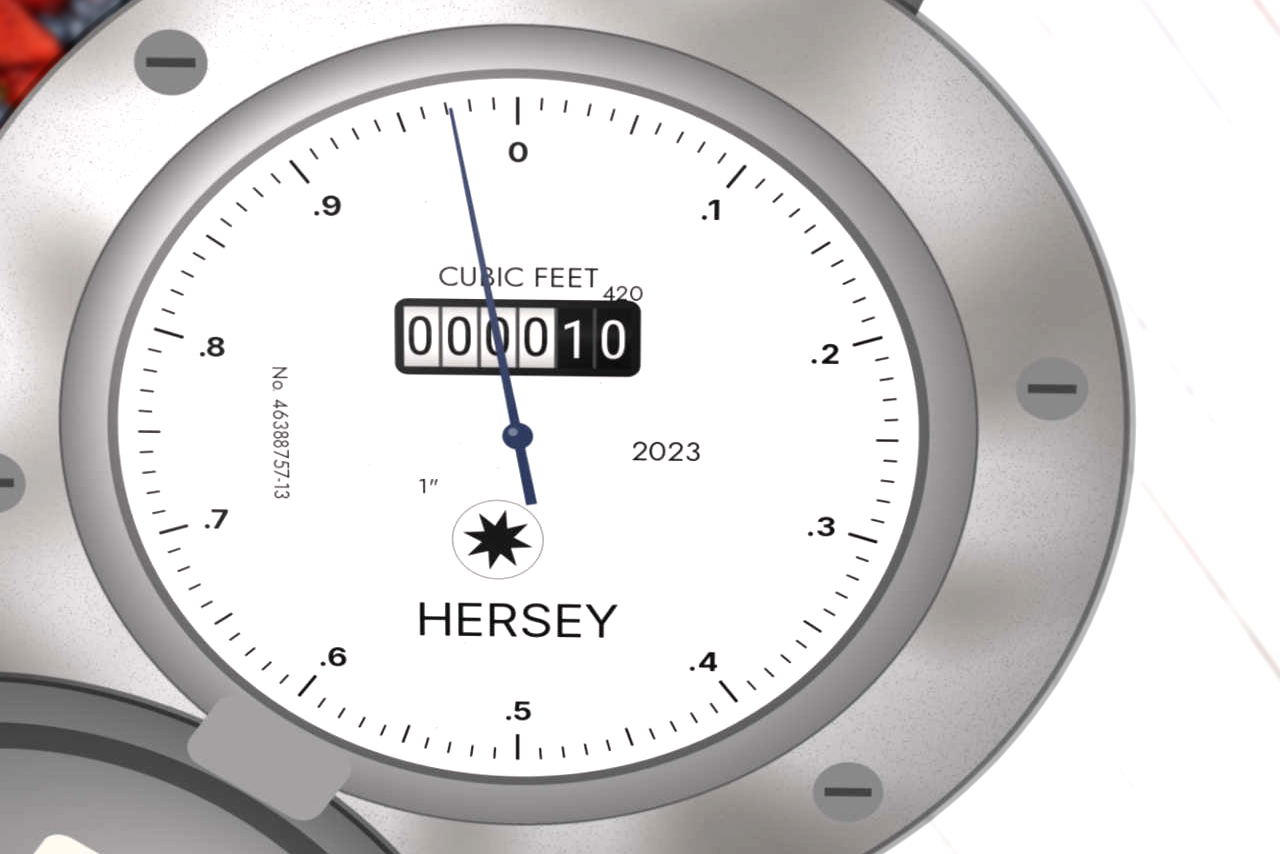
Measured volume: 9.97 ft³
